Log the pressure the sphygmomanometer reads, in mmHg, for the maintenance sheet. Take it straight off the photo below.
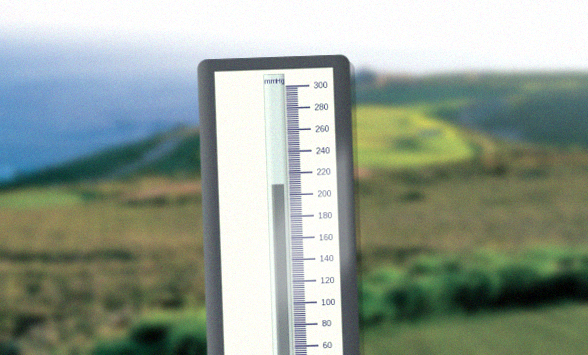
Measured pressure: 210 mmHg
